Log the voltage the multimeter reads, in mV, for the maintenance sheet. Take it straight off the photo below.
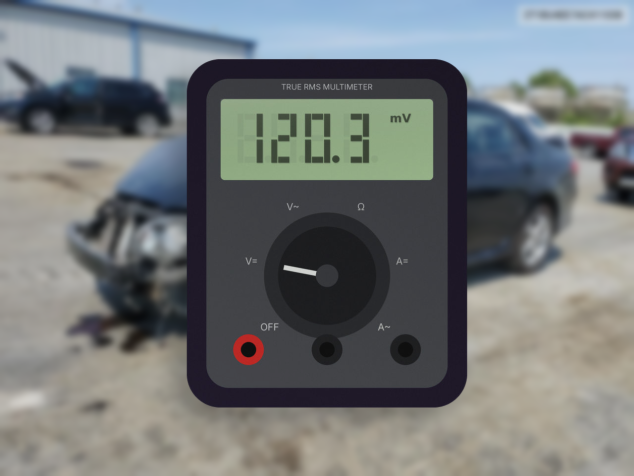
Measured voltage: 120.3 mV
